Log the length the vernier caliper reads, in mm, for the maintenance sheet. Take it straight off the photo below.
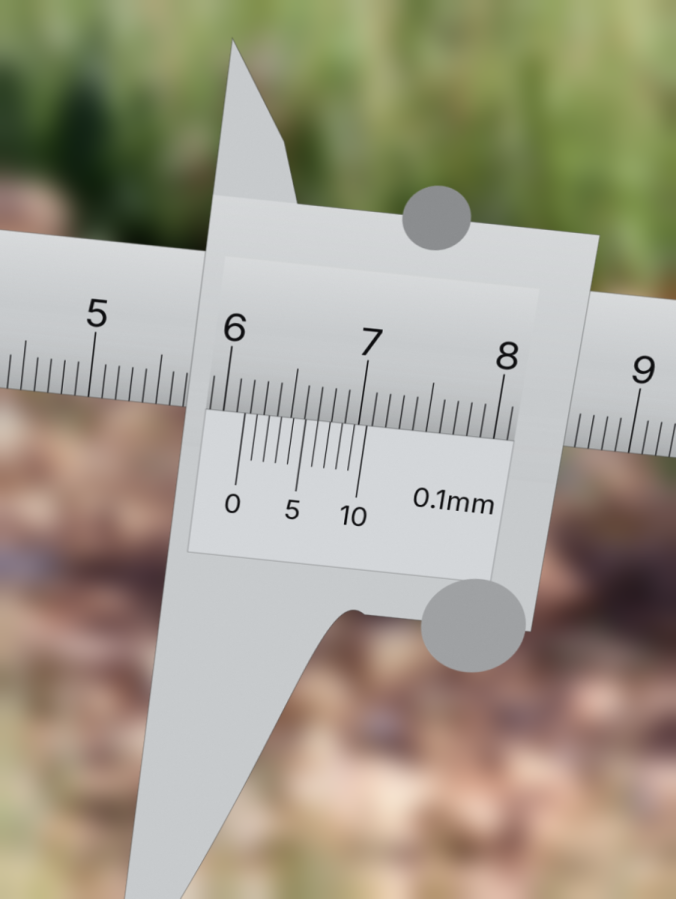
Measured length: 61.6 mm
